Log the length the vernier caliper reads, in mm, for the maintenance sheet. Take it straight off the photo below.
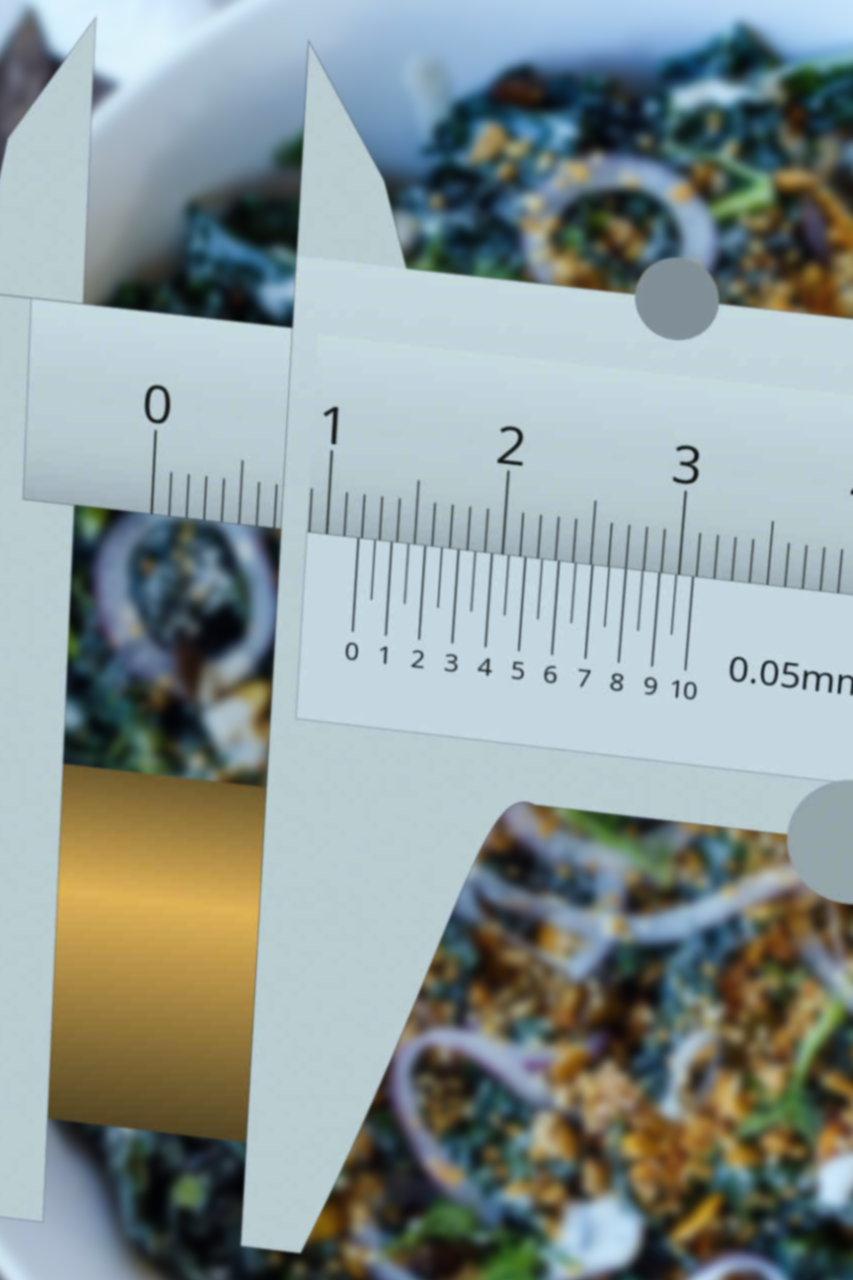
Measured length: 11.8 mm
